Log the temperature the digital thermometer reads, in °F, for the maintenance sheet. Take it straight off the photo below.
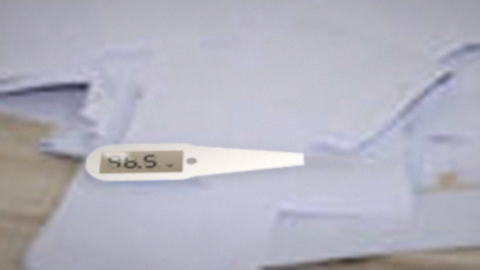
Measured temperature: 96.5 °F
